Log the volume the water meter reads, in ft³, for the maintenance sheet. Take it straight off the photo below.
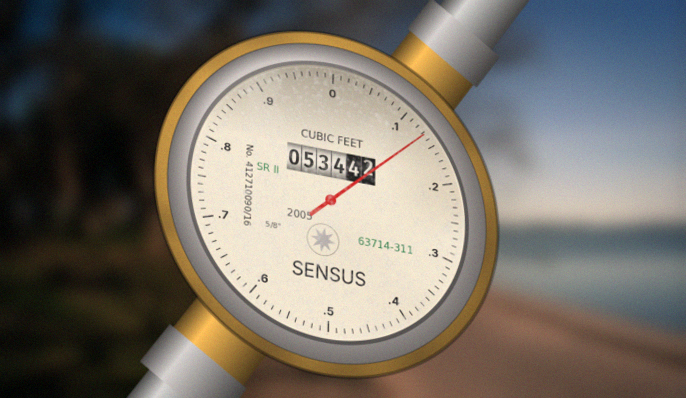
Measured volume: 53442.13 ft³
